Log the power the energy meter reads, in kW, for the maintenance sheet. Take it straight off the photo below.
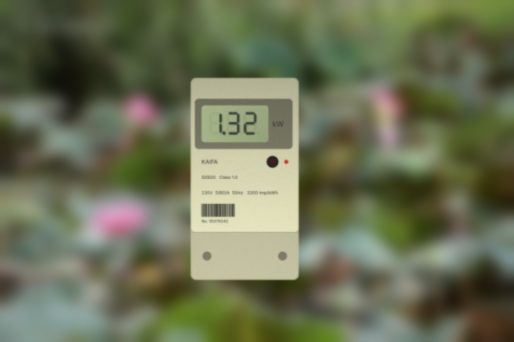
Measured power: 1.32 kW
